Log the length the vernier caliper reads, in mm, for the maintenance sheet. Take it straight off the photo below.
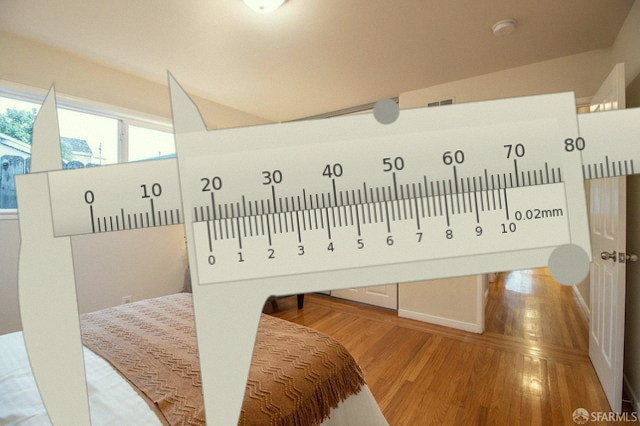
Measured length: 18.8 mm
